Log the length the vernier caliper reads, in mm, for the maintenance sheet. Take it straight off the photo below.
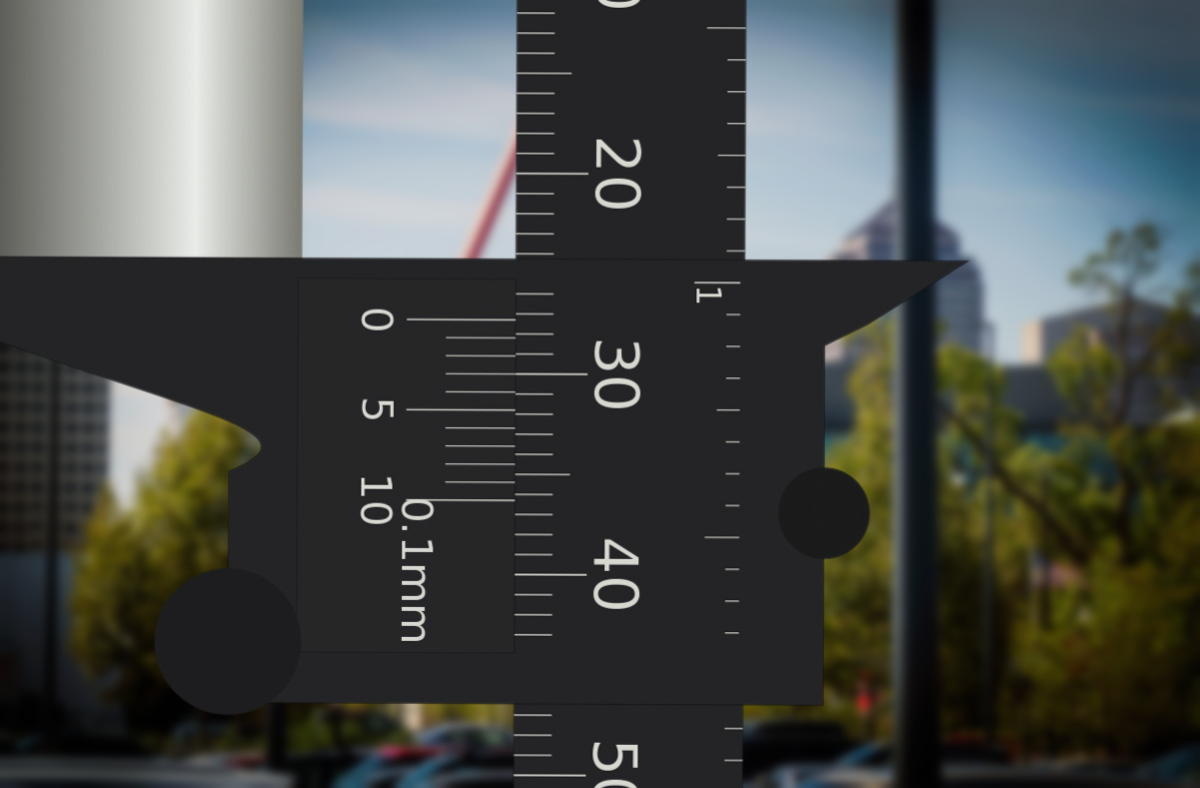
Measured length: 27.3 mm
